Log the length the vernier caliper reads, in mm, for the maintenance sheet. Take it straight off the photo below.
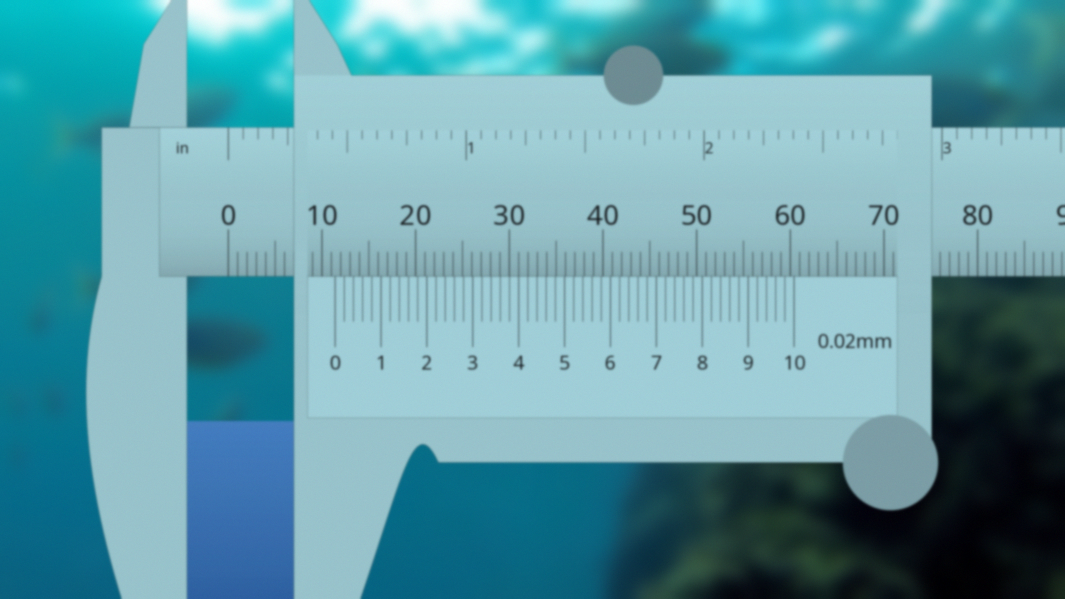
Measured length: 11.4 mm
